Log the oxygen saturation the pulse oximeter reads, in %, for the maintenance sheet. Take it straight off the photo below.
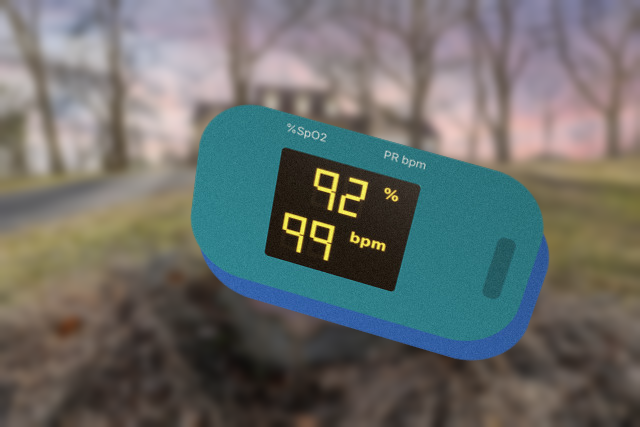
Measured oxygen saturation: 92 %
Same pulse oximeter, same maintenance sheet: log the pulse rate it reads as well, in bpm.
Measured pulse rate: 99 bpm
